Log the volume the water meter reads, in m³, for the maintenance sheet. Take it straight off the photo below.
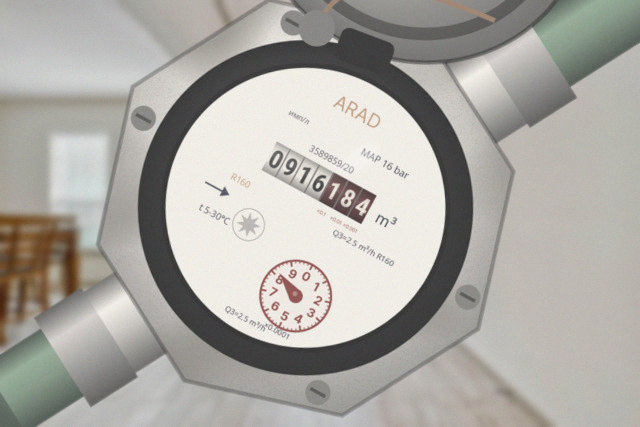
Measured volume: 916.1848 m³
